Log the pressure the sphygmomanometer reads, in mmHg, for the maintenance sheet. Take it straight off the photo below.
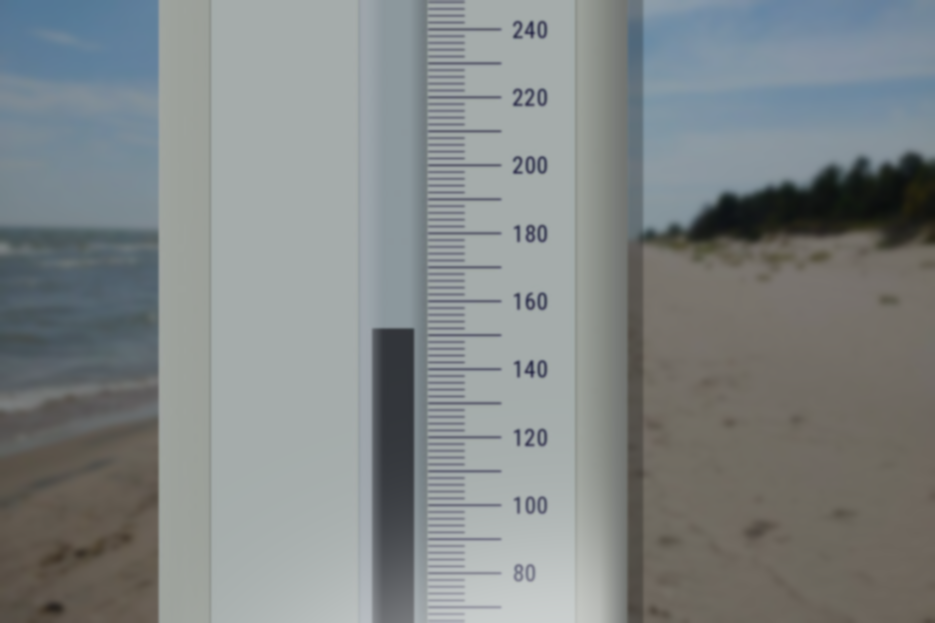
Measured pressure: 152 mmHg
